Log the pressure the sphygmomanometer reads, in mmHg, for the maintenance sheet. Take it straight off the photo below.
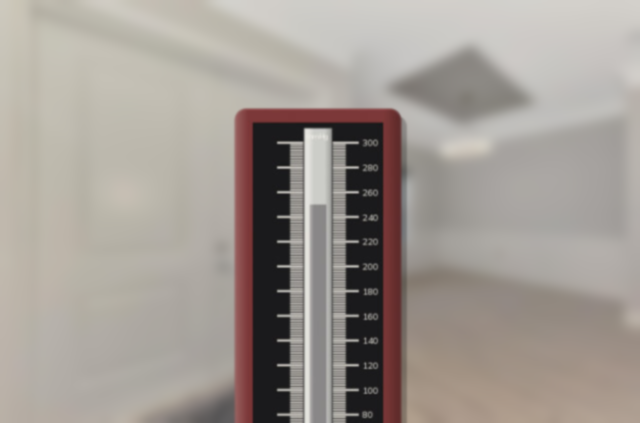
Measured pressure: 250 mmHg
